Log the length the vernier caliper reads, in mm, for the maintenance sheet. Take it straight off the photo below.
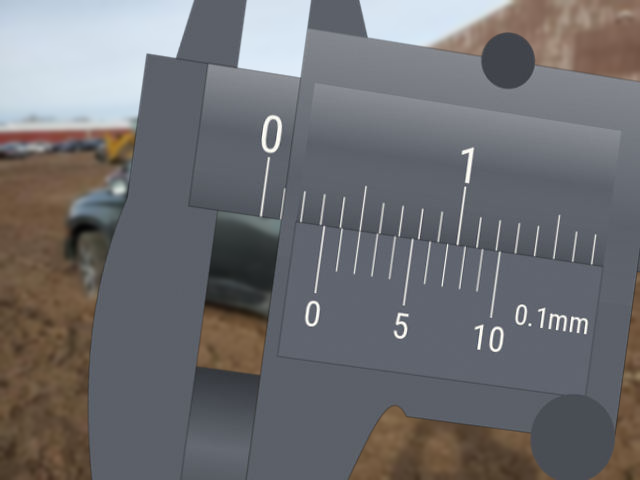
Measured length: 3.2 mm
